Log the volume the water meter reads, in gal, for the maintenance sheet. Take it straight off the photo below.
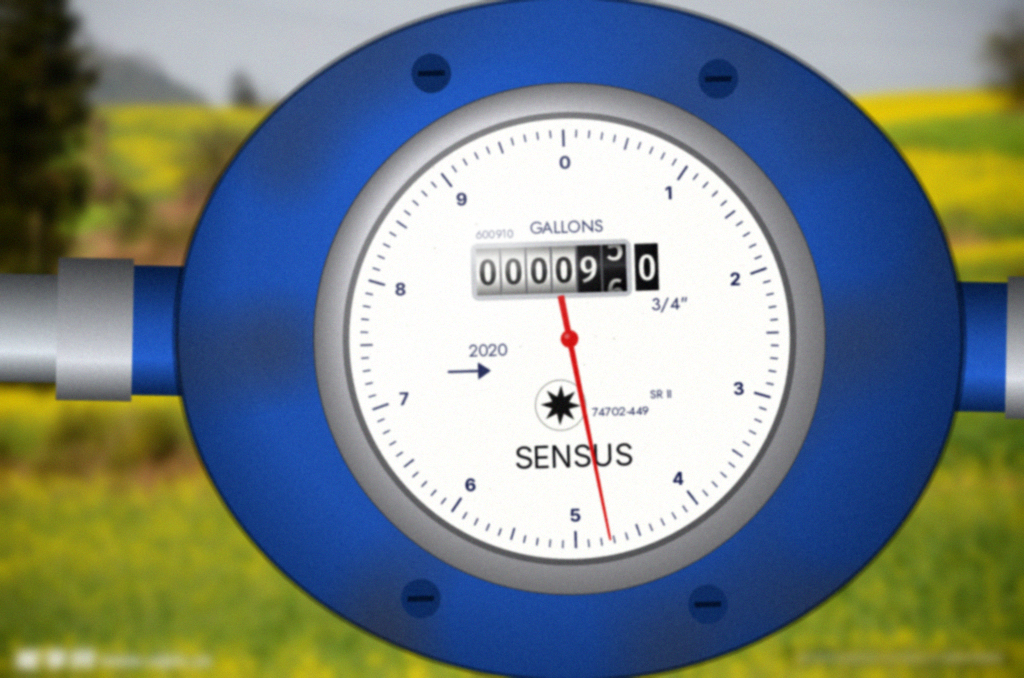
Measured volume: 954.7 gal
